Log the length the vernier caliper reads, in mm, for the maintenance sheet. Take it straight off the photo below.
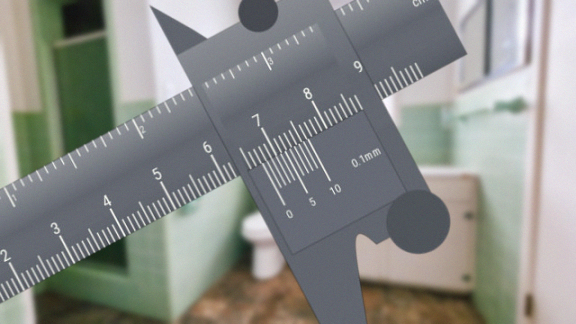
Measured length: 67.2 mm
